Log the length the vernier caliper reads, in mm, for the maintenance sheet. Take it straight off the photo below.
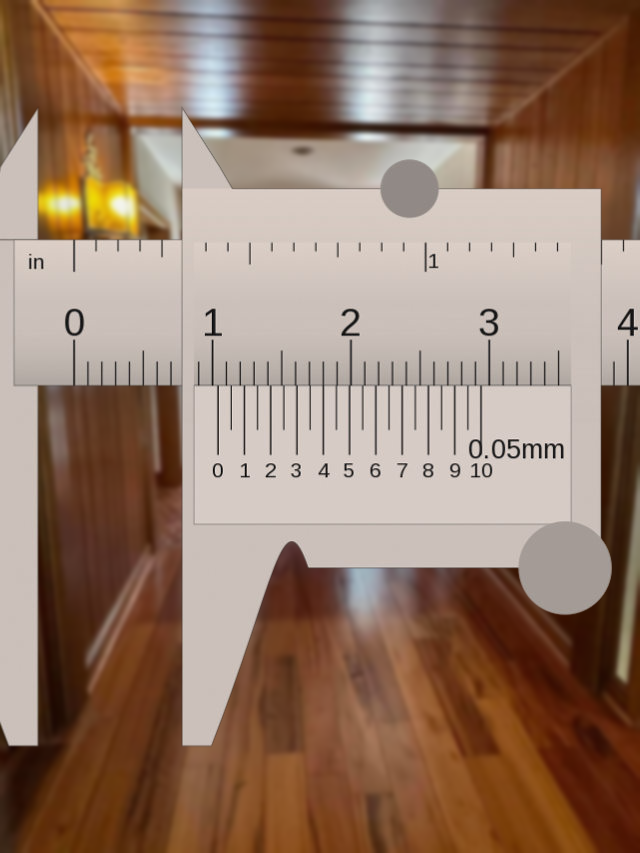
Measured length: 10.4 mm
